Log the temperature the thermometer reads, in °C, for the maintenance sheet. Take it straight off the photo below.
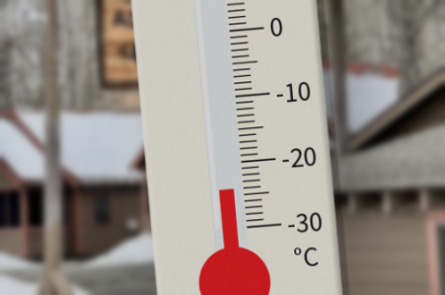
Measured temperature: -24 °C
